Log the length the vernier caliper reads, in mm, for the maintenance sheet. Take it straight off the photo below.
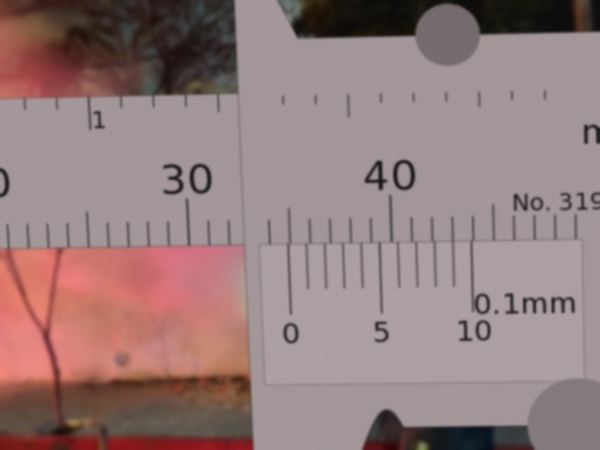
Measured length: 34.9 mm
